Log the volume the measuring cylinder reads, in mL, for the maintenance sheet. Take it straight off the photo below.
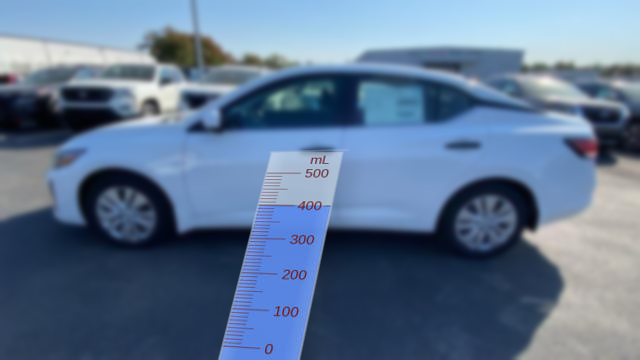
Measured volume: 400 mL
